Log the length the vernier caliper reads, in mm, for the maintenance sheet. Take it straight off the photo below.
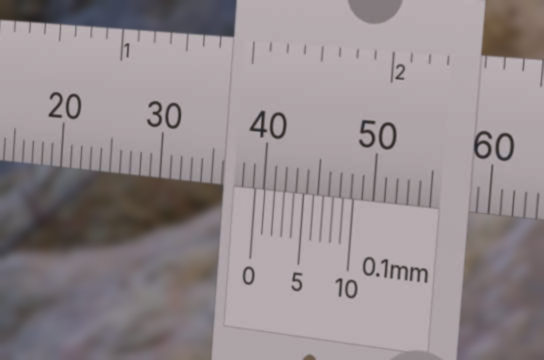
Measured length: 39.2 mm
